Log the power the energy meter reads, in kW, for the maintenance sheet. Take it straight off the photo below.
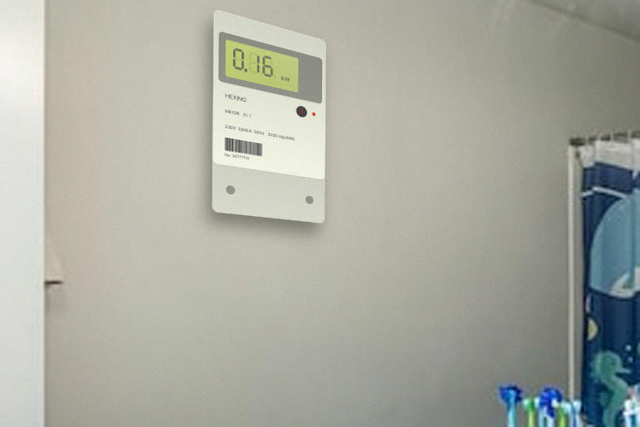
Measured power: 0.16 kW
